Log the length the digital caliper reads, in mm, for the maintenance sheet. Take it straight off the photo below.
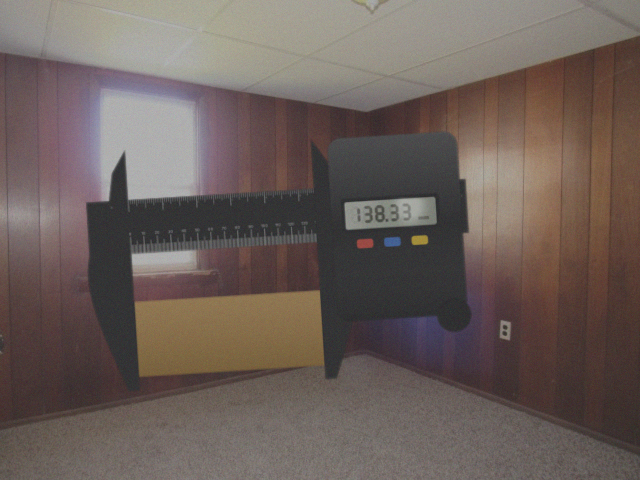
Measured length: 138.33 mm
